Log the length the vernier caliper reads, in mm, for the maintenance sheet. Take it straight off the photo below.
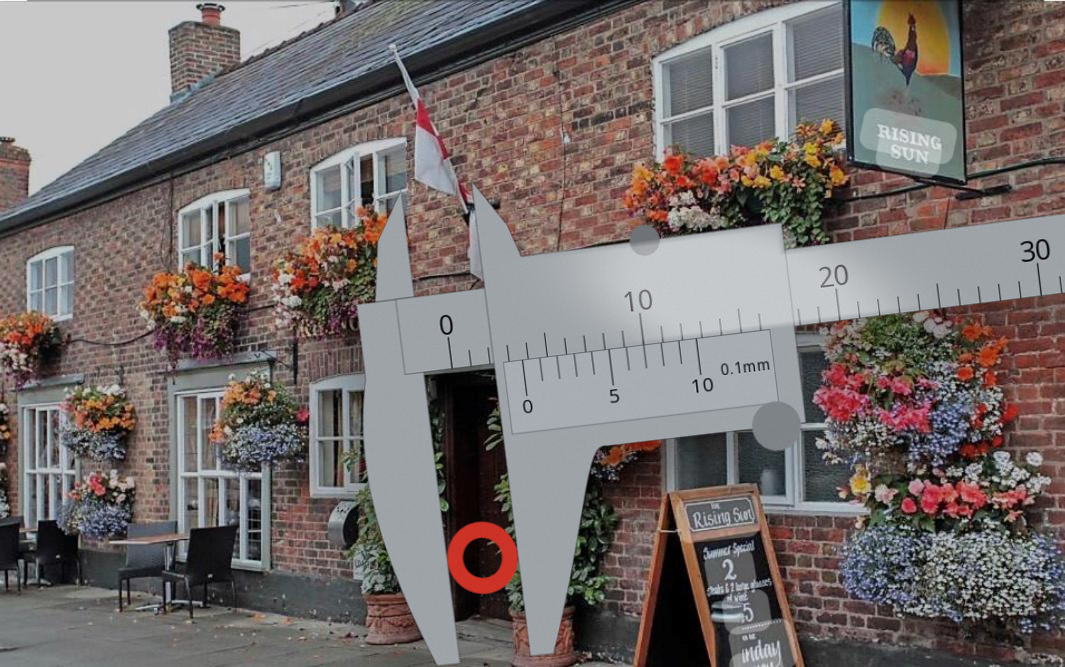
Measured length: 3.7 mm
